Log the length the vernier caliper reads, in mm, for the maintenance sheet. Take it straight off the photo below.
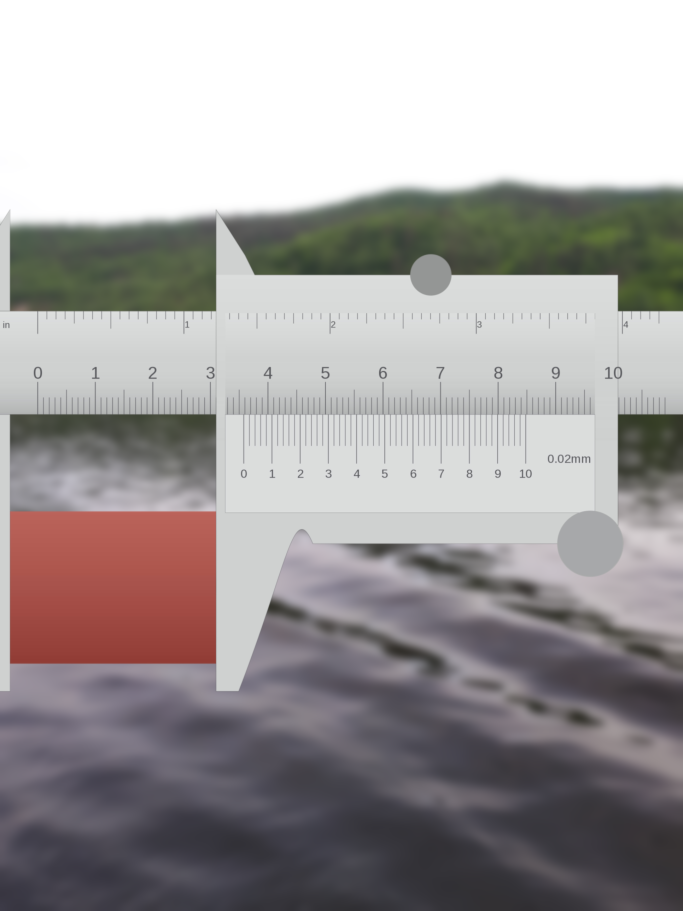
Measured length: 35.8 mm
